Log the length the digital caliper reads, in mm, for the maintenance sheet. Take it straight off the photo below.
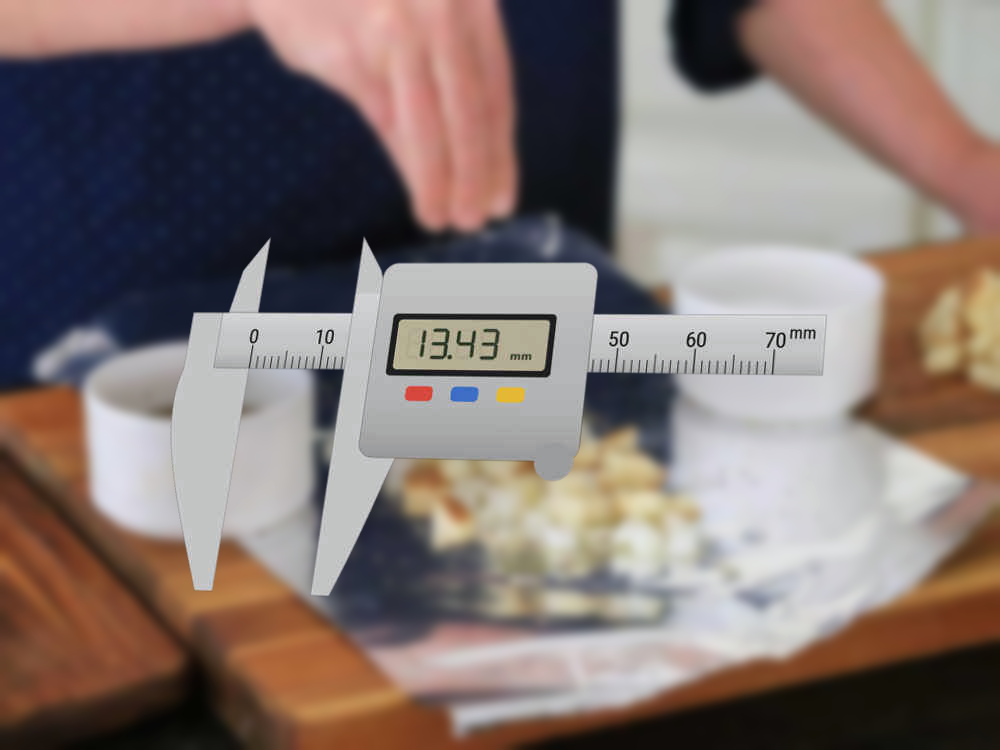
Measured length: 13.43 mm
